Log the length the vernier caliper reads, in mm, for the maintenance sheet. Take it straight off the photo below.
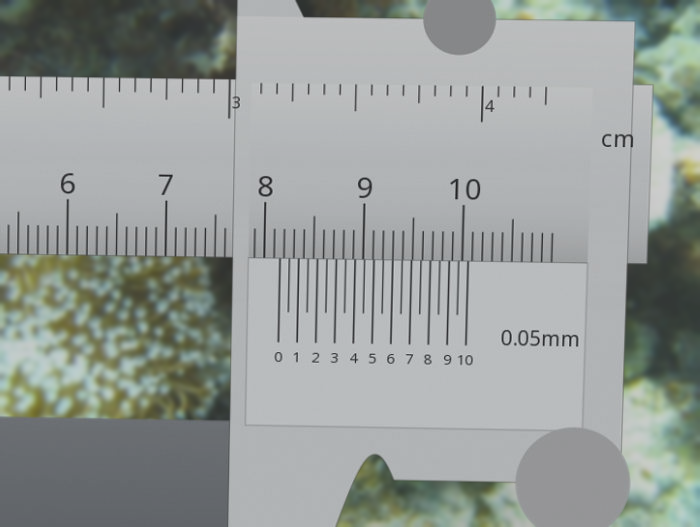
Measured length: 81.6 mm
